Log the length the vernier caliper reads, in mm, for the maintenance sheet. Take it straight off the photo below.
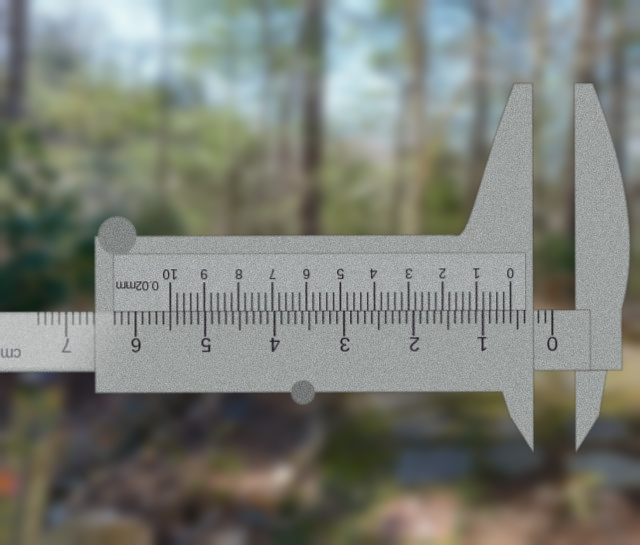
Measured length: 6.0 mm
